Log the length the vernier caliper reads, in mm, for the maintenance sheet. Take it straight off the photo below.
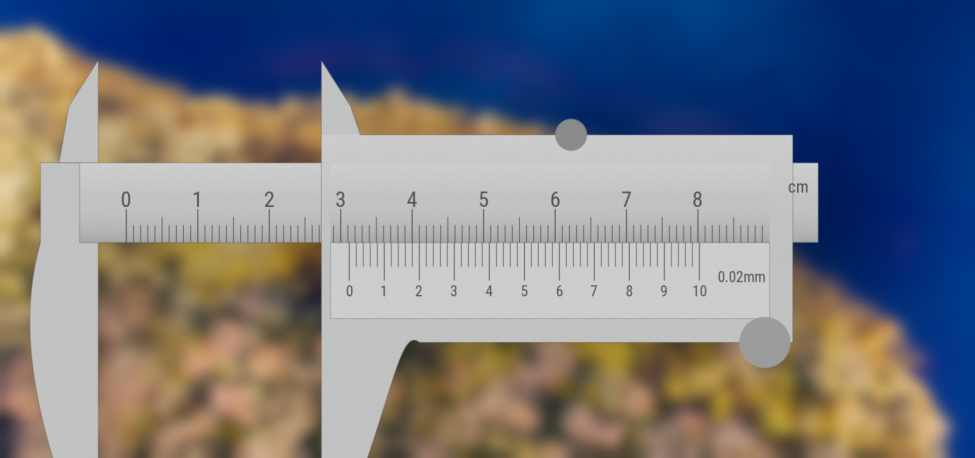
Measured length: 31.2 mm
